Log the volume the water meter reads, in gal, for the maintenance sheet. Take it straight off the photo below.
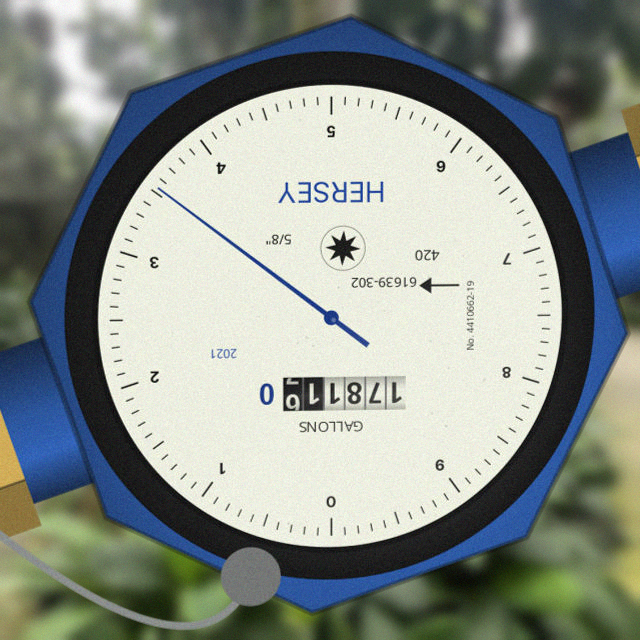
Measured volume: 1781163.5 gal
